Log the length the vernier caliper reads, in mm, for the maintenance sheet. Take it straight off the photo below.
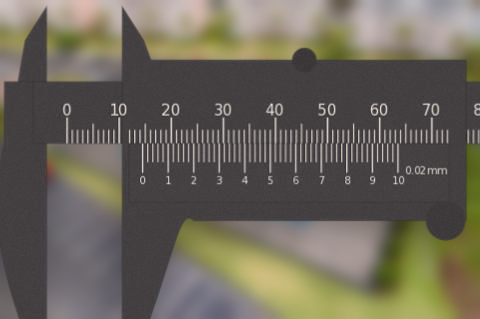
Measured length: 14.5 mm
